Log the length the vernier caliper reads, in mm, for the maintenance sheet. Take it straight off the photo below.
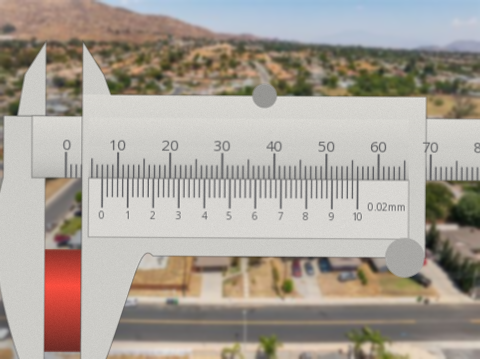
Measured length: 7.0 mm
